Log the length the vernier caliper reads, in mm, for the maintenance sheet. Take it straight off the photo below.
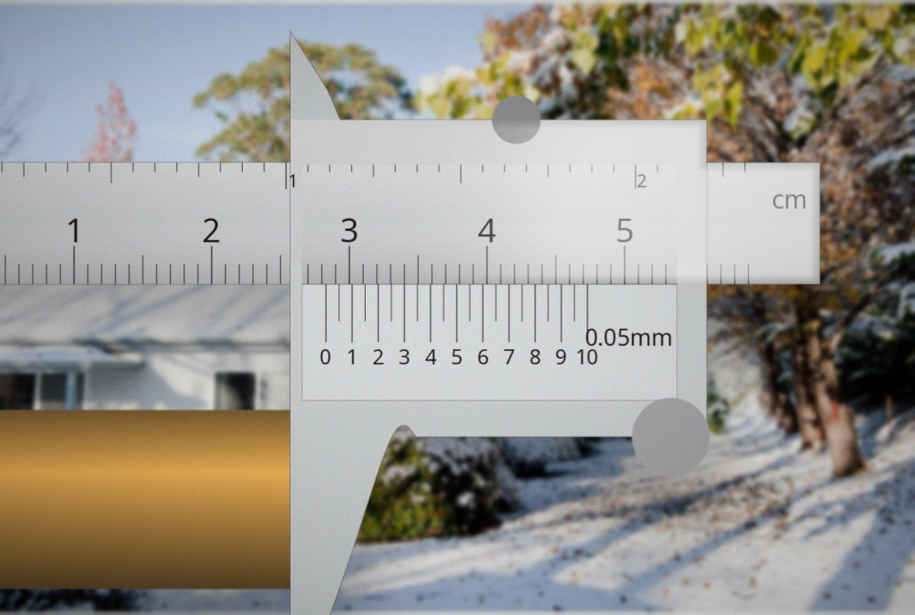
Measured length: 28.3 mm
